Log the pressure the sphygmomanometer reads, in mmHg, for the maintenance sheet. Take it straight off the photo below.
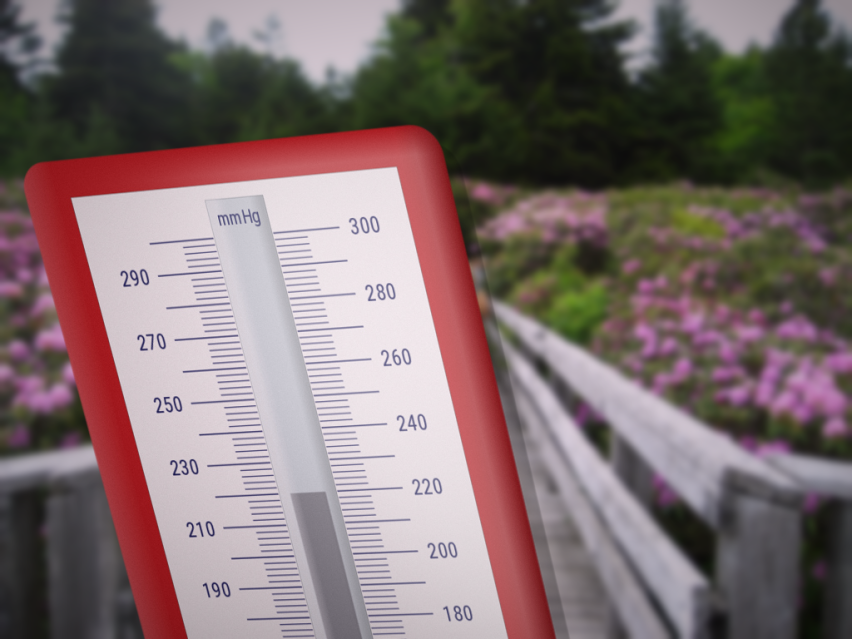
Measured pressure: 220 mmHg
